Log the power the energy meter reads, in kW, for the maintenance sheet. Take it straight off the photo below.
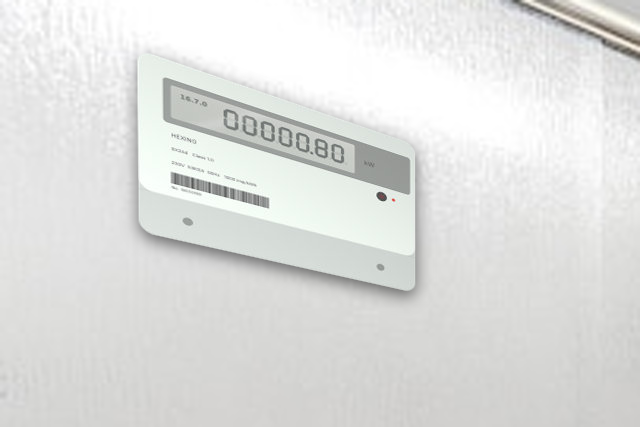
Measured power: 0.80 kW
